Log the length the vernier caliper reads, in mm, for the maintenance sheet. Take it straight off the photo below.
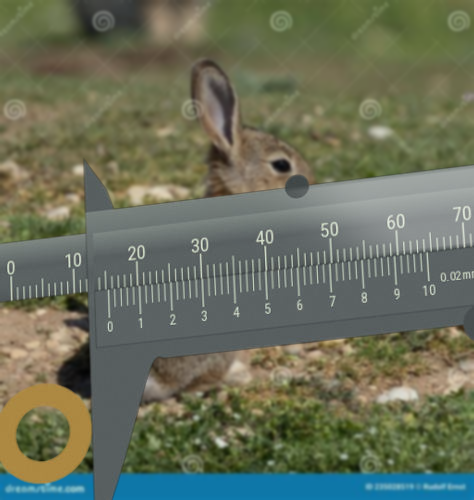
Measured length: 15.4 mm
